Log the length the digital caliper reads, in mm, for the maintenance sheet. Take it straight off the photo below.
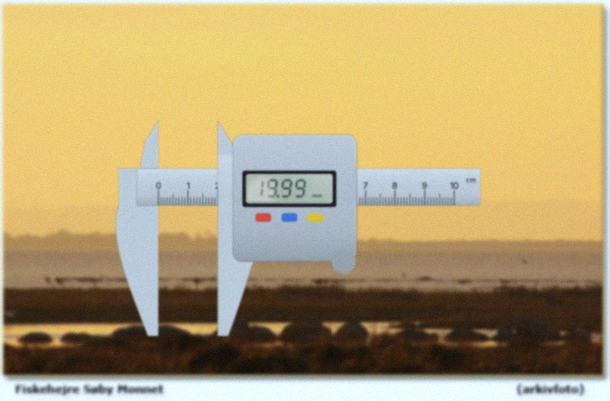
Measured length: 19.99 mm
